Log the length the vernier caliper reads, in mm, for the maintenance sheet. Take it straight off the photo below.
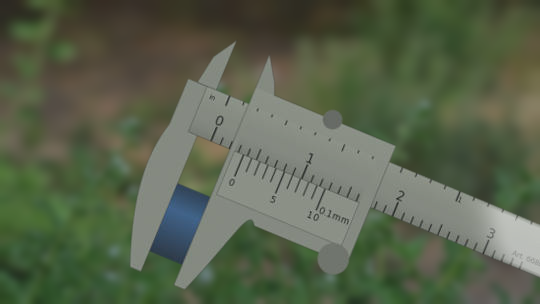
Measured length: 3.6 mm
